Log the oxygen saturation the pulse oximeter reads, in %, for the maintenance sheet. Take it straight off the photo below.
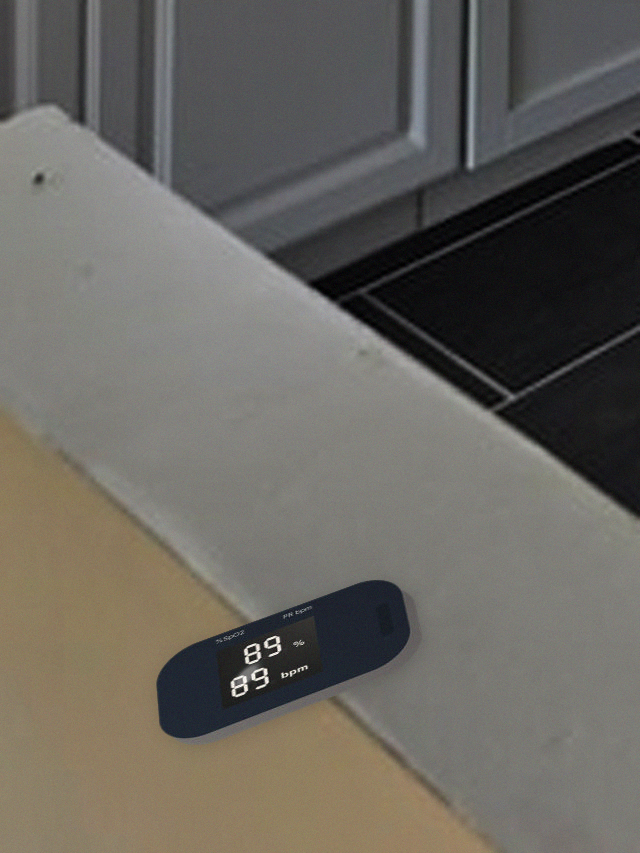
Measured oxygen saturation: 89 %
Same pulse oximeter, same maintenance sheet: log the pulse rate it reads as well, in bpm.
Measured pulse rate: 89 bpm
